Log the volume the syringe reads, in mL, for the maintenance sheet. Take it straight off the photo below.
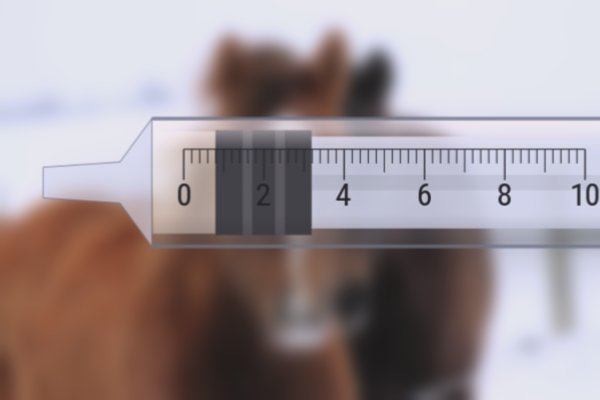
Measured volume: 0.8 mL
